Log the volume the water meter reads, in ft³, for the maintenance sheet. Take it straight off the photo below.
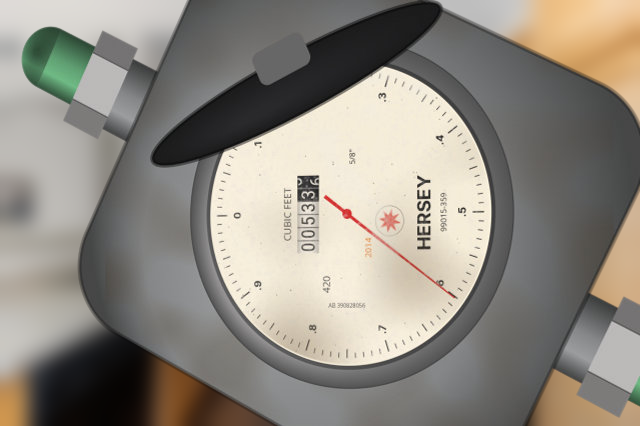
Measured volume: 5335.60 ft³
